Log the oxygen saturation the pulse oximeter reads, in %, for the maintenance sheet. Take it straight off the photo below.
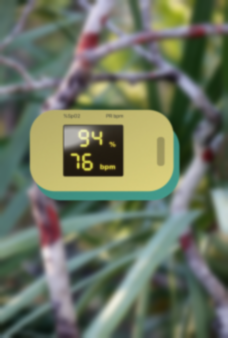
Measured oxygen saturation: 94 %
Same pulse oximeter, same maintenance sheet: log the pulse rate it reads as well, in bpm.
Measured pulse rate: 76 bpm
